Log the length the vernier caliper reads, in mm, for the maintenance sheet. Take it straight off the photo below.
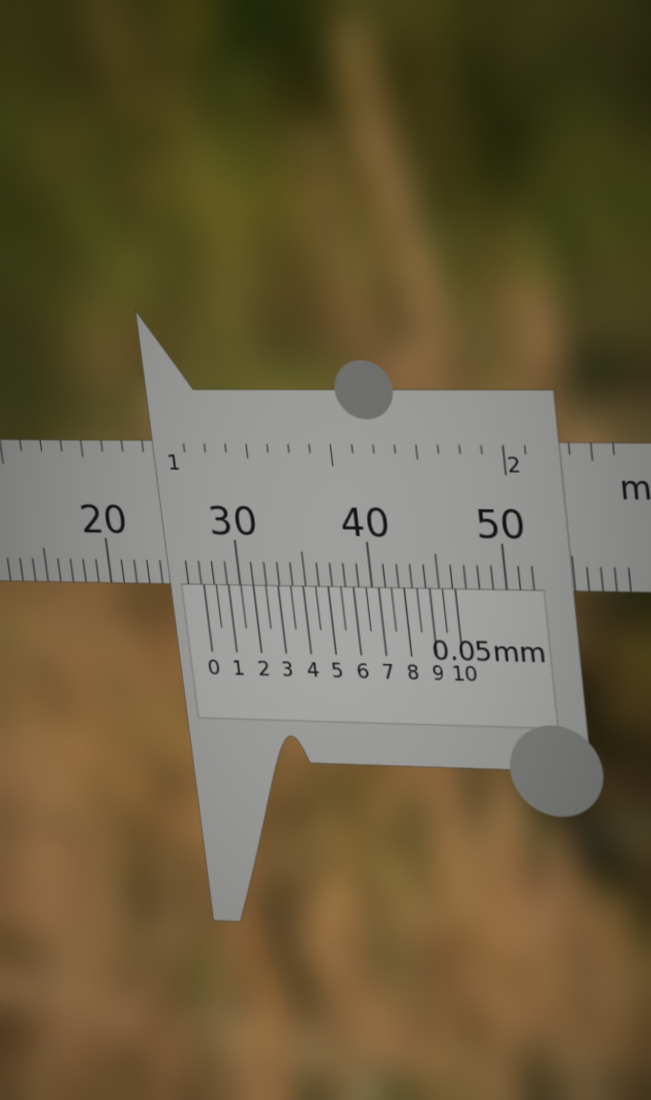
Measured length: 27.2 mm
